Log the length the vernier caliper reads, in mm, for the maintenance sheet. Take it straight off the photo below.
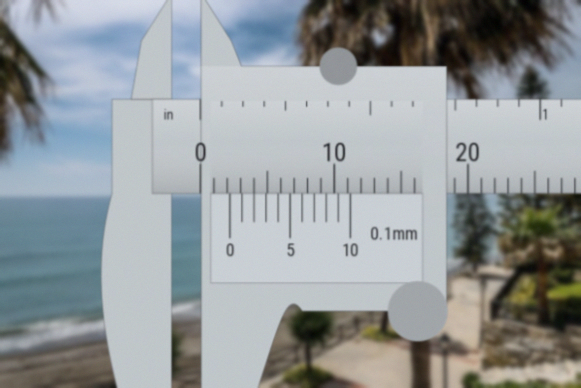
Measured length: 2.2 mm
